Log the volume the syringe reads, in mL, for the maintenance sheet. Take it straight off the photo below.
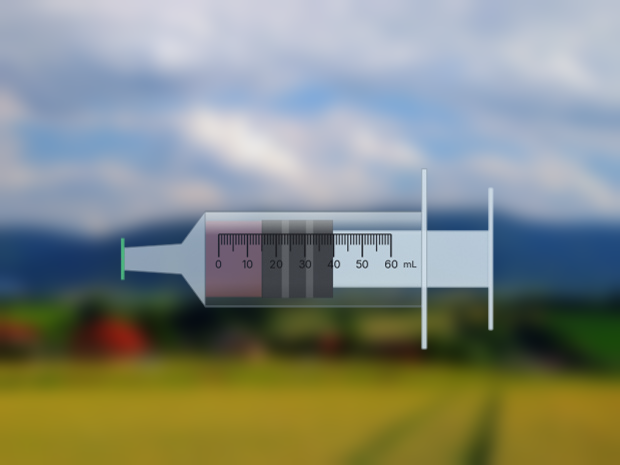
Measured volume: 15 mL
